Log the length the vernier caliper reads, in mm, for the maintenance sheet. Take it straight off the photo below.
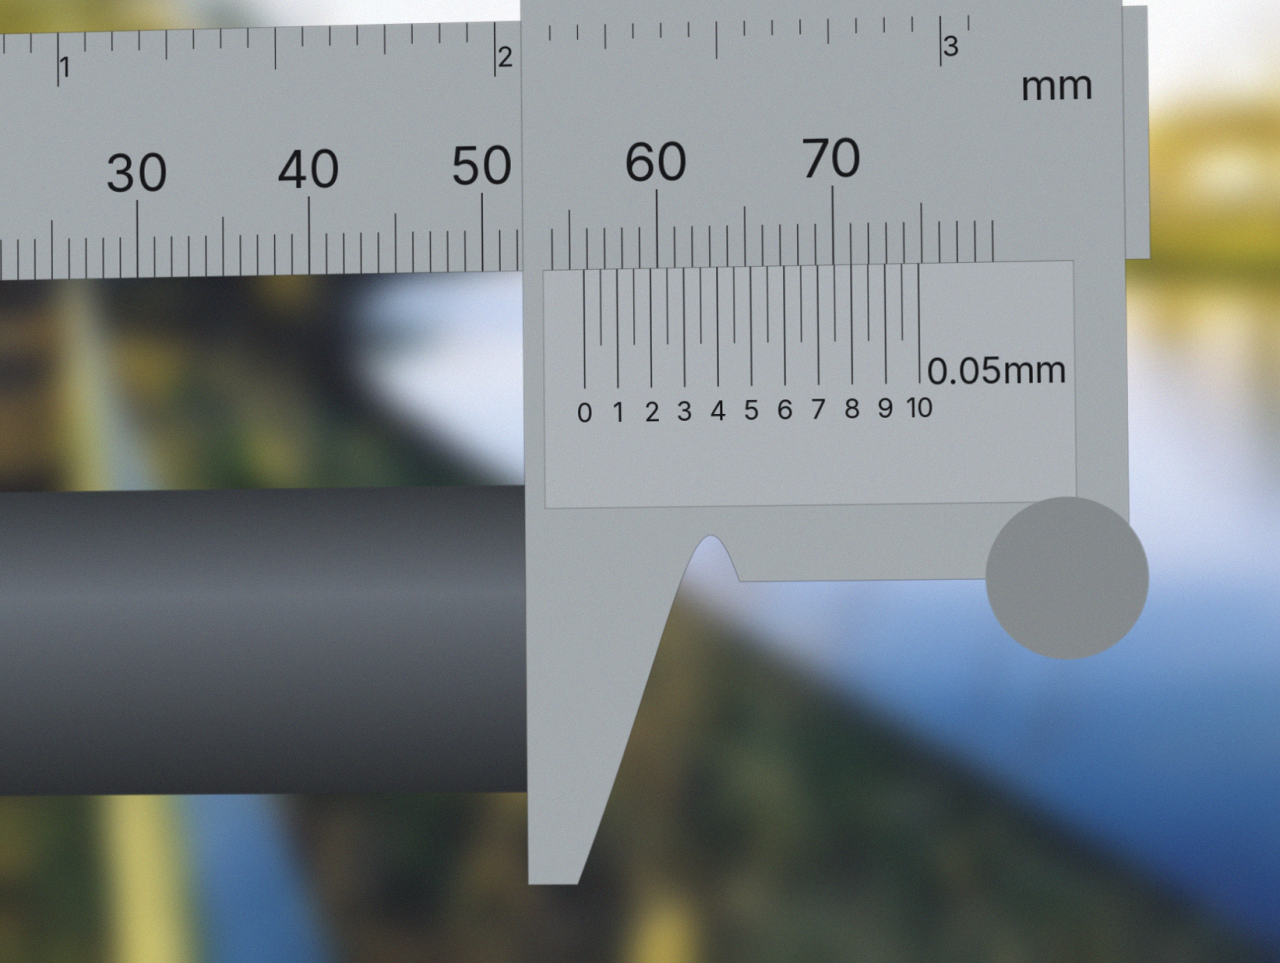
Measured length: 55.8 mm
